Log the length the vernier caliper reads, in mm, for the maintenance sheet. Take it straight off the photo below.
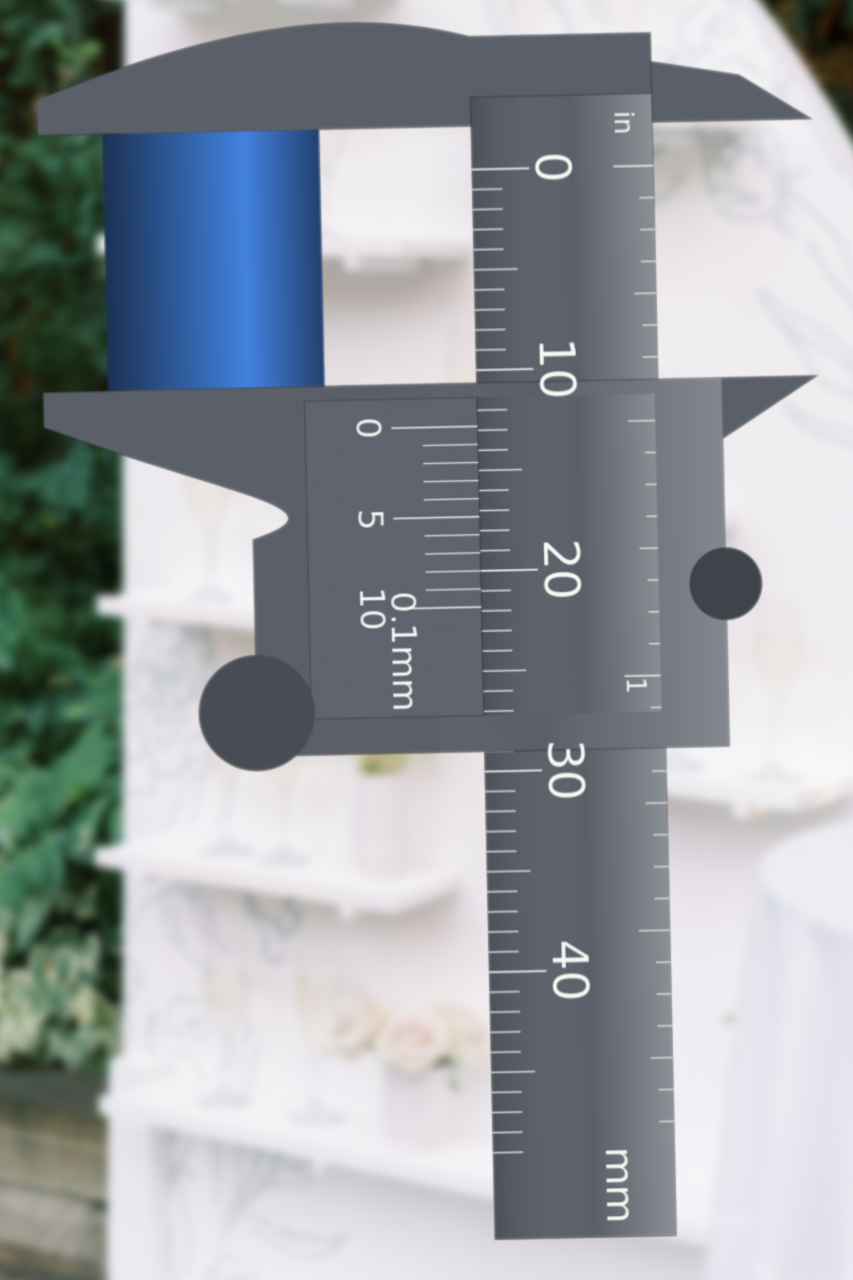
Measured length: 12.8 mm
